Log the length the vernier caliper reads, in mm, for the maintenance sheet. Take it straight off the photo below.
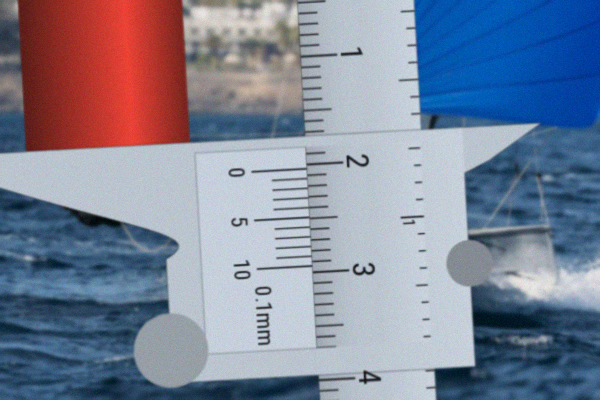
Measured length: 20.4 mm
